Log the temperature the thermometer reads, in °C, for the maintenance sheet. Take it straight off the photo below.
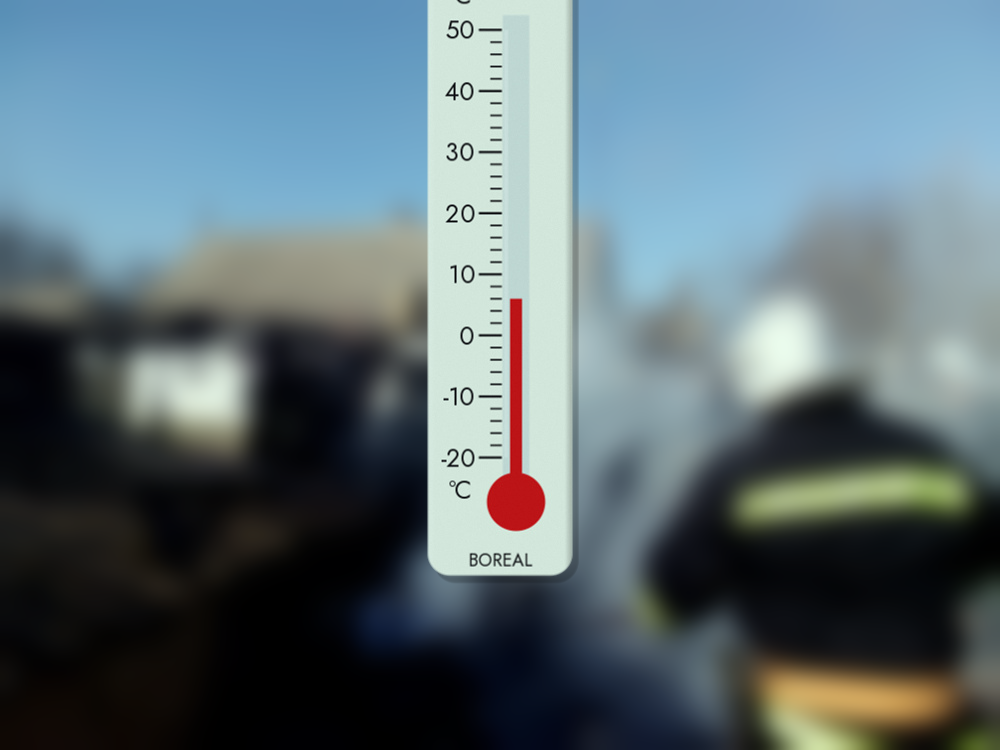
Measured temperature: 6 °C
